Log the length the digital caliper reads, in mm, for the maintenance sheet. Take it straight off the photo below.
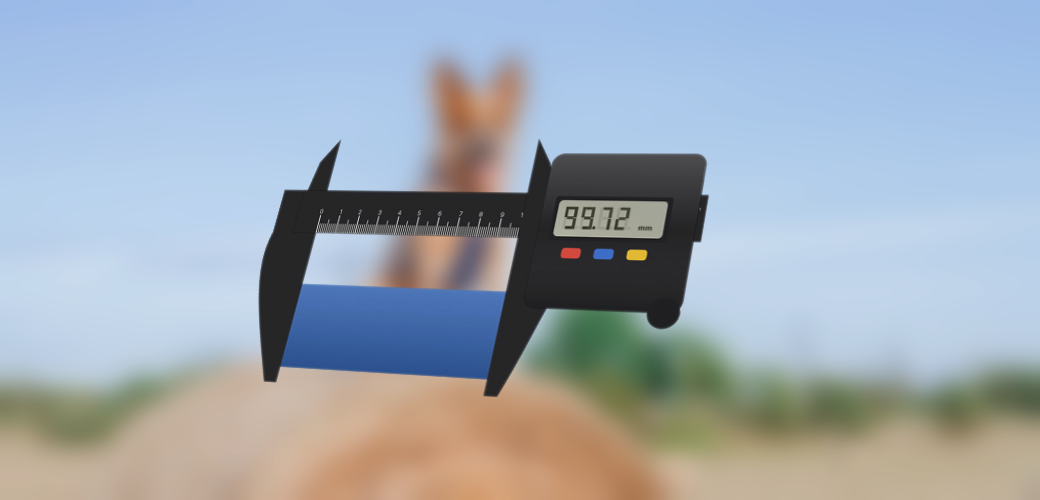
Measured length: 99.72 mm
